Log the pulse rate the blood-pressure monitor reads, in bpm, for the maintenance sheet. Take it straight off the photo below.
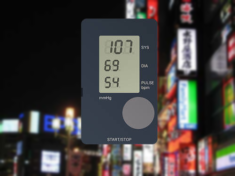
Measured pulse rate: 54 bpm
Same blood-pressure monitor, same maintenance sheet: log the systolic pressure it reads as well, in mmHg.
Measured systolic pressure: 107 mmHg
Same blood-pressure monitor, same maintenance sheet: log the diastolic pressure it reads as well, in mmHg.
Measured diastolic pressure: 69 mmHg
